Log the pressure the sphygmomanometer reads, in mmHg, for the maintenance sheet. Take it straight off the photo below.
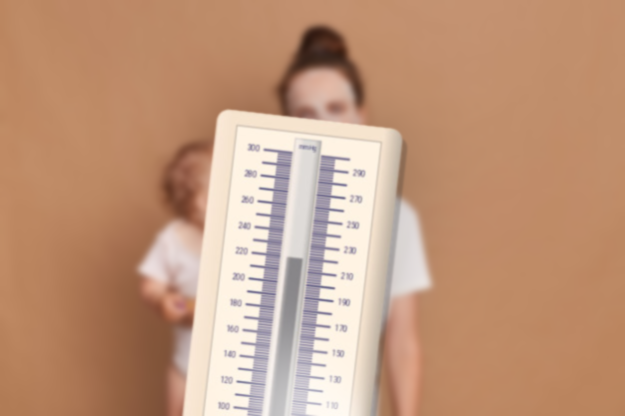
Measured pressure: 220 mmHg
